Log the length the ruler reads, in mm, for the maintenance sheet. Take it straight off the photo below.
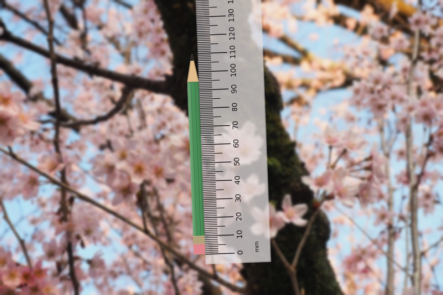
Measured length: 110 mm
